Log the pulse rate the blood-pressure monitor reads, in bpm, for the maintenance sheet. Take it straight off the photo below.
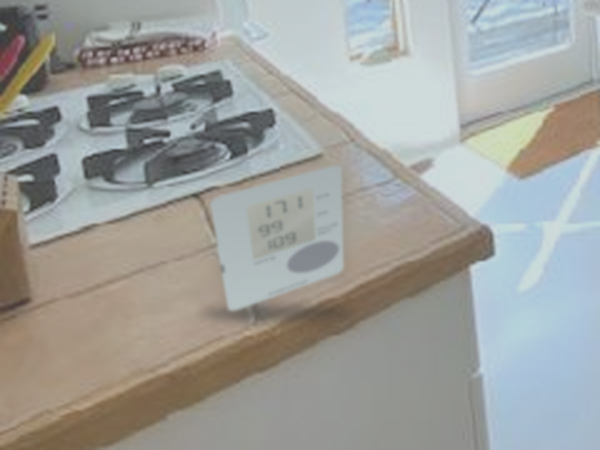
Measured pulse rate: 109 bpm
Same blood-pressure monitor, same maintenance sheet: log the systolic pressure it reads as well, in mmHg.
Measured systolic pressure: 171 mmHg
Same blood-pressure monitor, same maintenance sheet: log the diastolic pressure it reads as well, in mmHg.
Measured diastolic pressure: 99 mmHg
